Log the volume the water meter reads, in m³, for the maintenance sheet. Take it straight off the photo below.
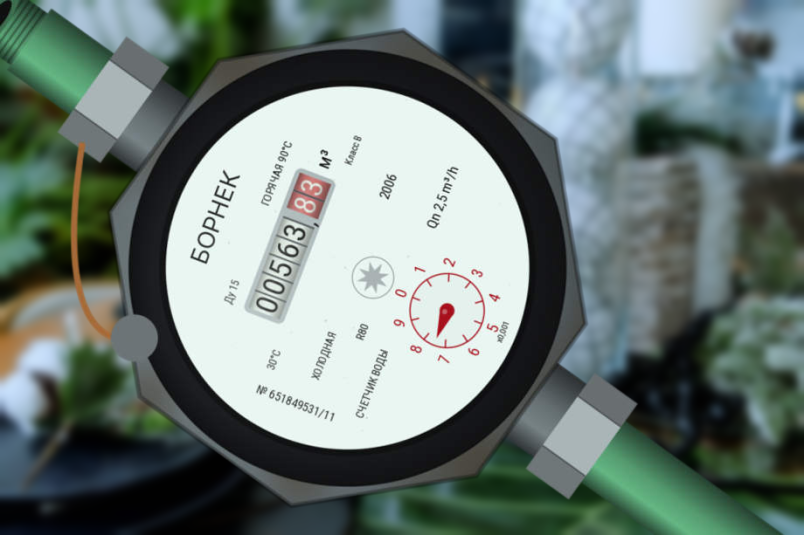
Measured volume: 563.837 m³
